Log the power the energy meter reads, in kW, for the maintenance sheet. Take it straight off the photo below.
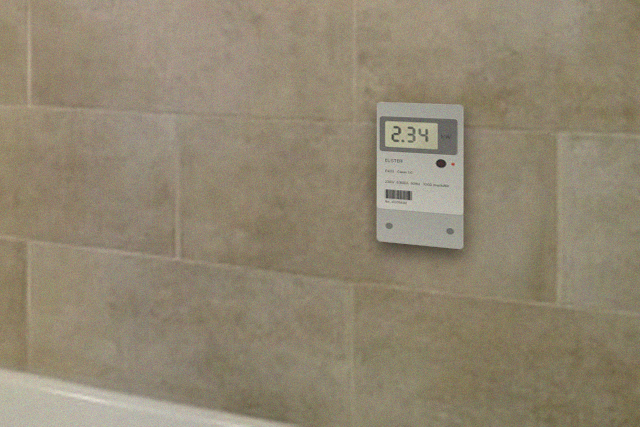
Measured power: 2.34 kW
